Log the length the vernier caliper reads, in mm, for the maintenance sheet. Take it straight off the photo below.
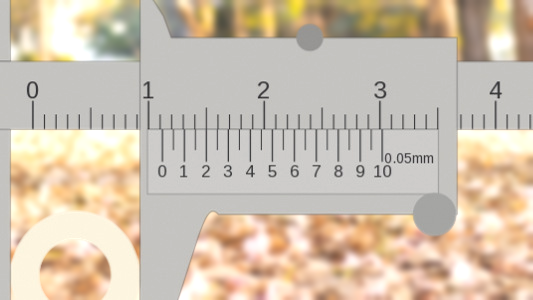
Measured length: 11.2 mm
